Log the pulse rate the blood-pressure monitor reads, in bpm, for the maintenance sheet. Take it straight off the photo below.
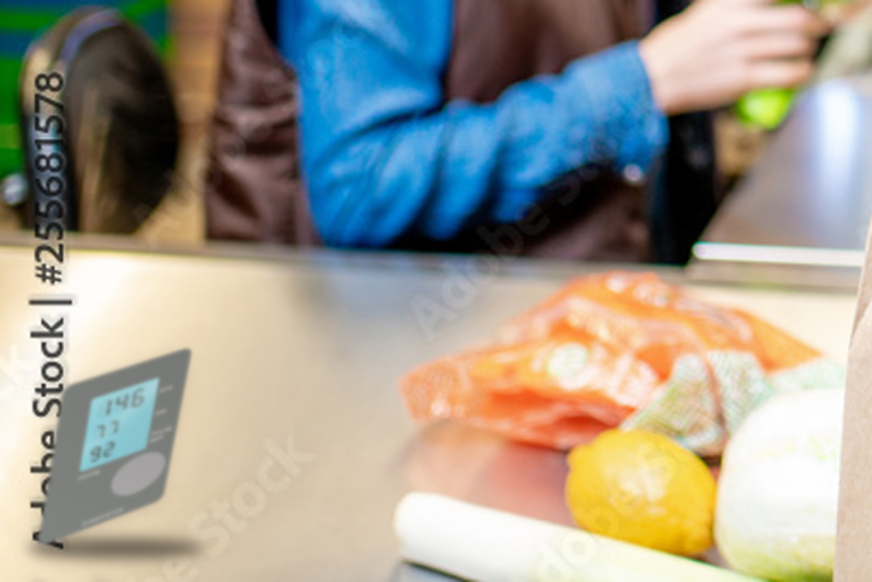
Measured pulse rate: 92 bpm
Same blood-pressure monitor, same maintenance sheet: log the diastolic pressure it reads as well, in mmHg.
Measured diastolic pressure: 77 mmHg
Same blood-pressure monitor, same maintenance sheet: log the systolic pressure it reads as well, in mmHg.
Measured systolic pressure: 146 mmHg
